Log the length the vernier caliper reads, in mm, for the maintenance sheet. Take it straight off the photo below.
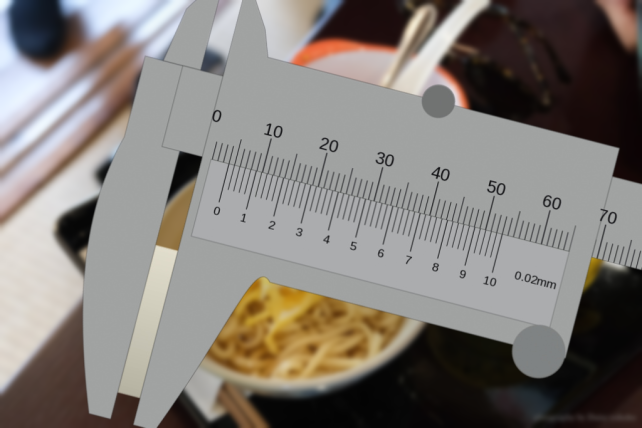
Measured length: 4.0 mm
